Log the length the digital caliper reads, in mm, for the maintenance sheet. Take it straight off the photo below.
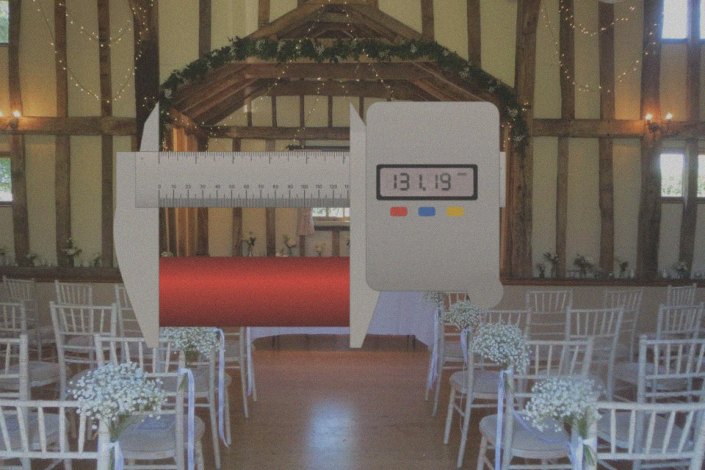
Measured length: 131.19 mm
